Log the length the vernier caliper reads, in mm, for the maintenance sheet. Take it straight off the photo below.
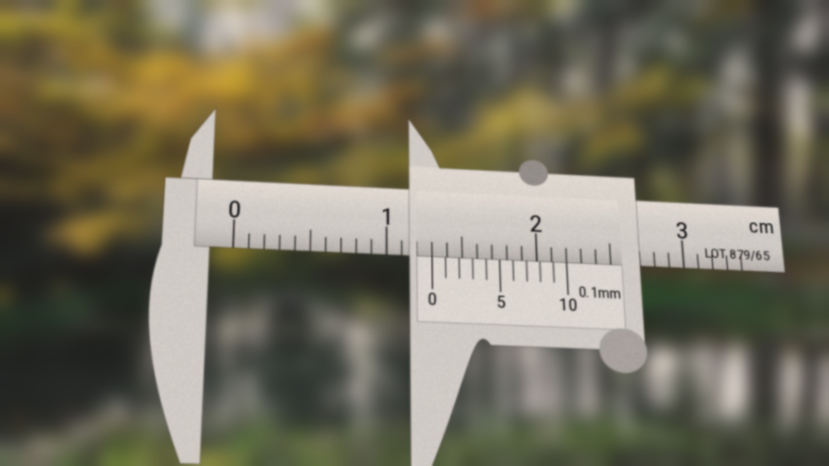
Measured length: 13.0 mm
